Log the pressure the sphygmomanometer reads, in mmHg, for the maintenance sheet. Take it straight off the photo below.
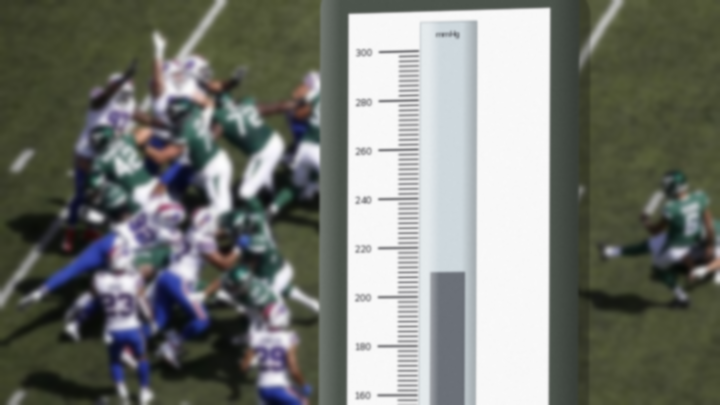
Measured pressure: 210 mmHg
